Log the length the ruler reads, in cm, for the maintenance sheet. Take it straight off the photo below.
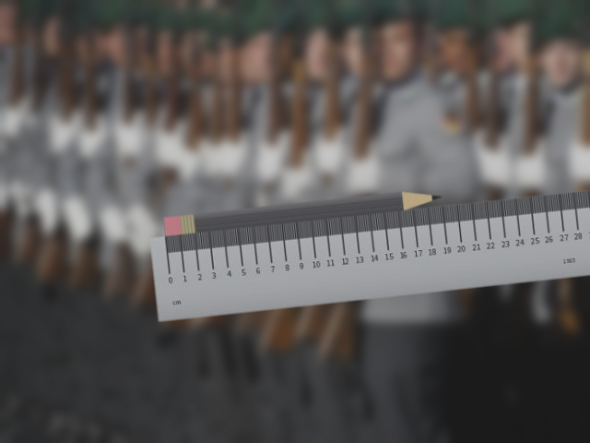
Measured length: 19 cm
